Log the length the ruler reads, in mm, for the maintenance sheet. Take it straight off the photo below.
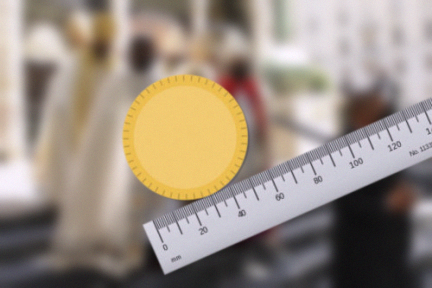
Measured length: 60 mm
